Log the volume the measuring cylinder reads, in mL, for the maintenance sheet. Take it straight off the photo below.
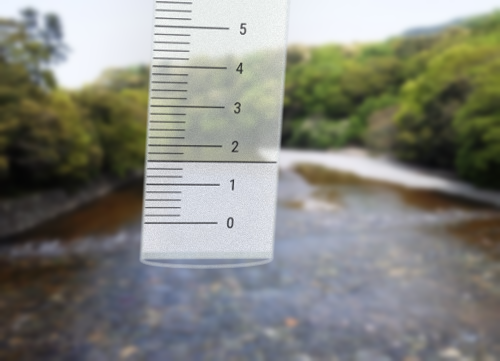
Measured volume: 1.6 mL
